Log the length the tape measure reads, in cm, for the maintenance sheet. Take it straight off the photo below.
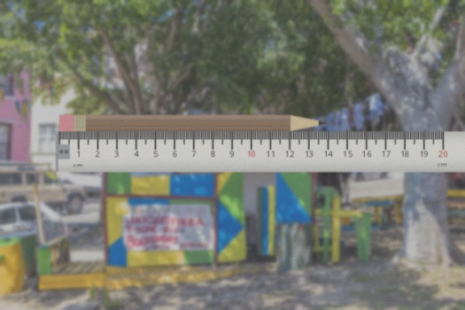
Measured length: 14 cm
